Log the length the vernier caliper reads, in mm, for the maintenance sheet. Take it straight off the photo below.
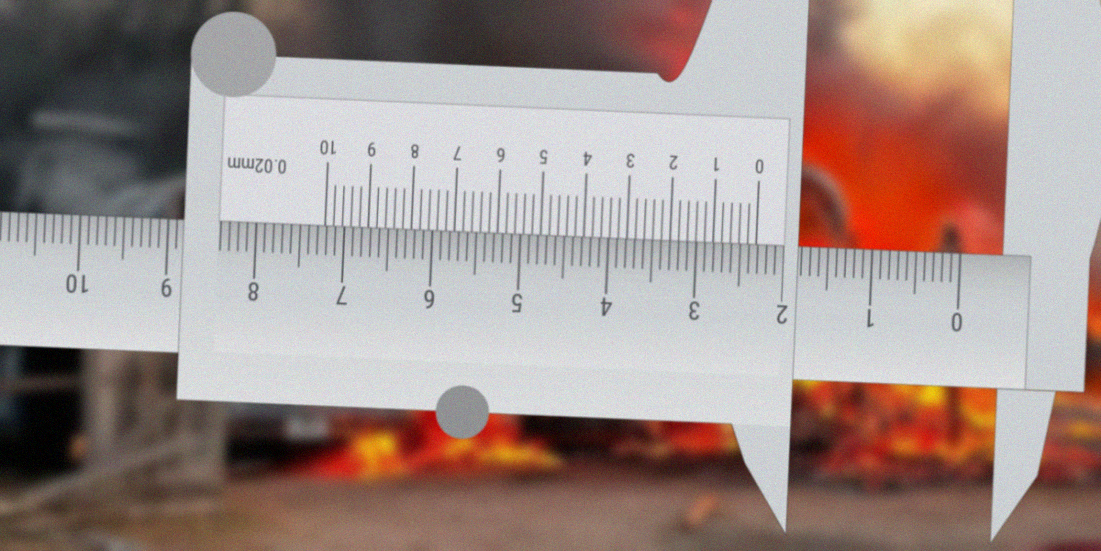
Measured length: 23.2 mm
